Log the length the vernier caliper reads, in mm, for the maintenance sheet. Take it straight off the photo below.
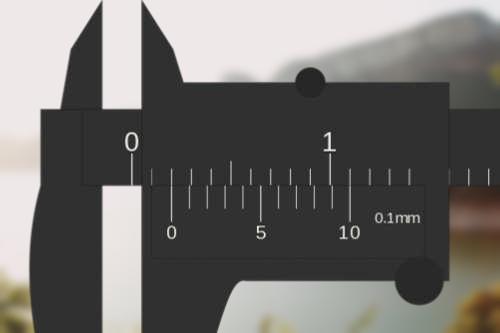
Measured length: 2.0 mm
